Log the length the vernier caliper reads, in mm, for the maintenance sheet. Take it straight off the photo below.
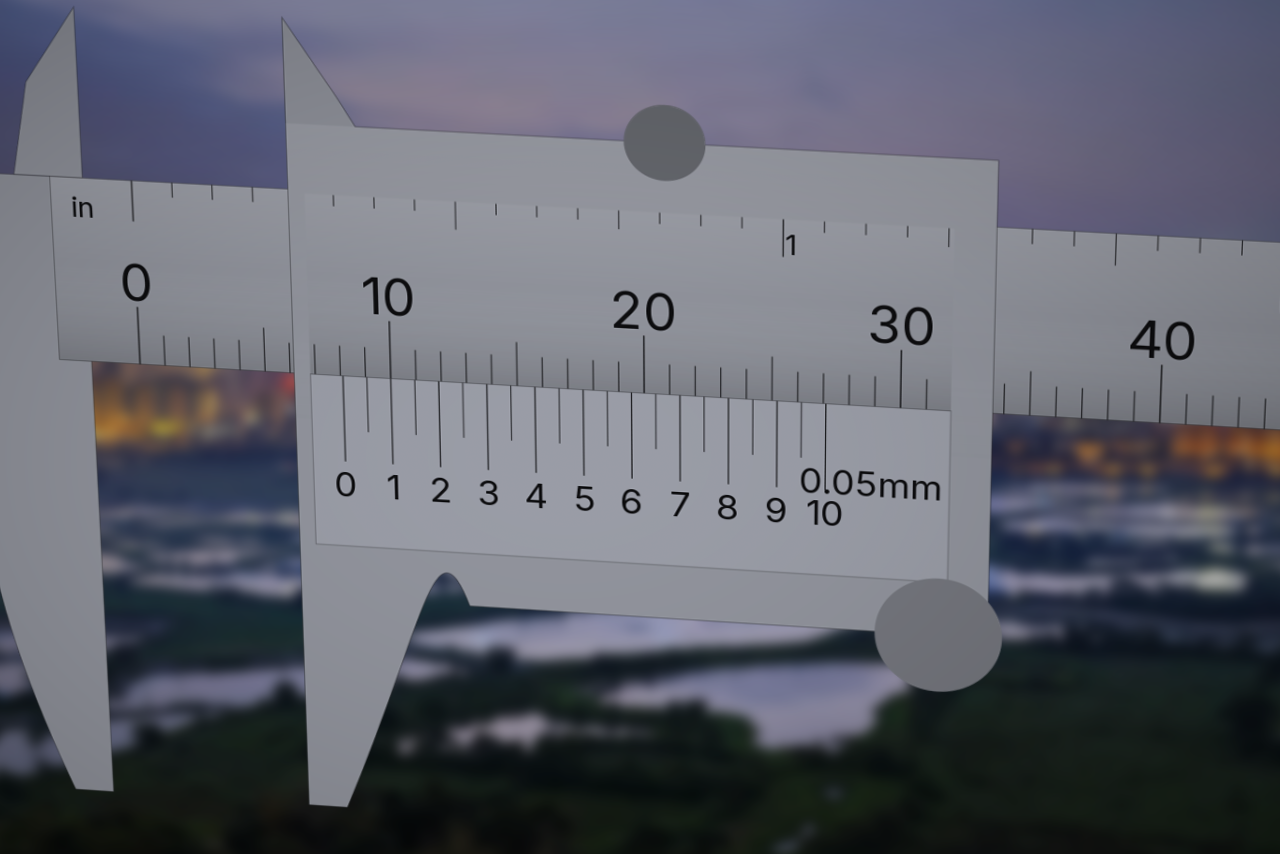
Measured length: 8.10 mm
